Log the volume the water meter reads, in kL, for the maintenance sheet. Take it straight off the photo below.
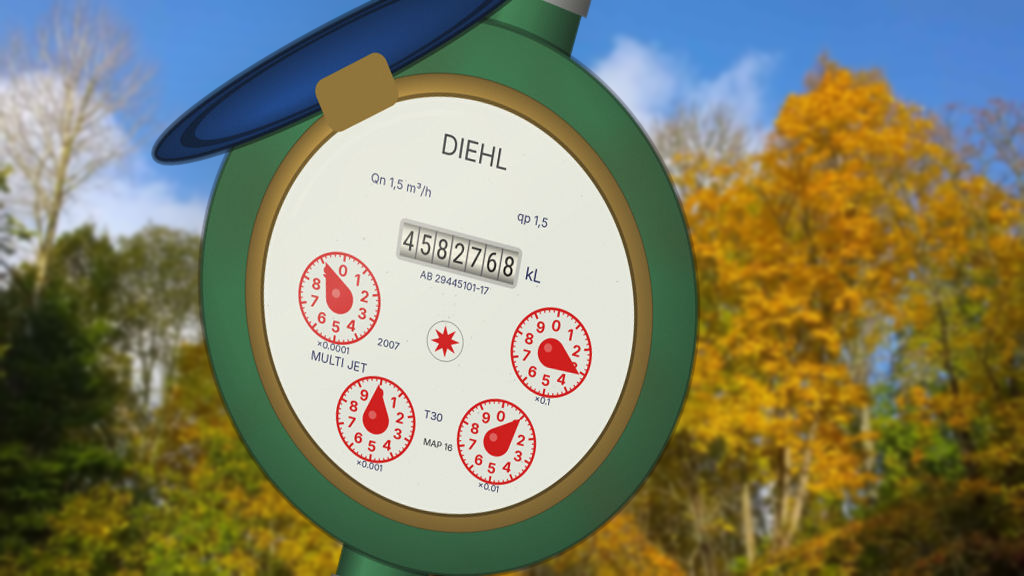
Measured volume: 4582768.3099 kL
